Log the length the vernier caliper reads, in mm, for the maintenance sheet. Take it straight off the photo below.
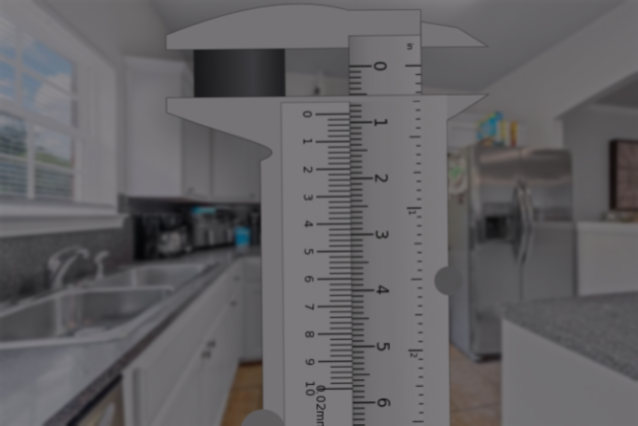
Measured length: 8.5 mm
